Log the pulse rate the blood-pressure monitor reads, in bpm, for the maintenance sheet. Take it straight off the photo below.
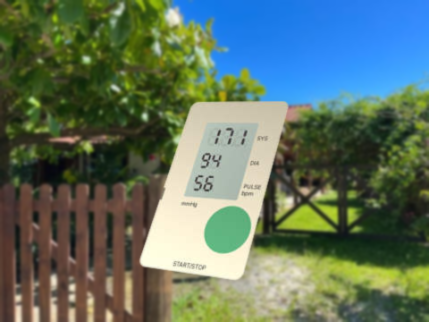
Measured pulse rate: 56 bpm
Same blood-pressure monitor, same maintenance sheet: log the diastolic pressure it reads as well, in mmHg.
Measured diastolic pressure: 94 mmHg
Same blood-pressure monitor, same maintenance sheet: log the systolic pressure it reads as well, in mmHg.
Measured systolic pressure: 171 mmHg
